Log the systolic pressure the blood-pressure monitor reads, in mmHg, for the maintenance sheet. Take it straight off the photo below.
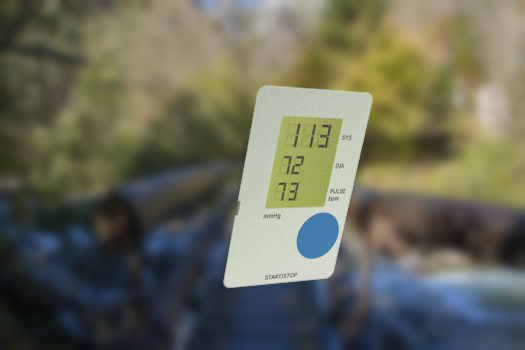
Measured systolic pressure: 113 mmHg
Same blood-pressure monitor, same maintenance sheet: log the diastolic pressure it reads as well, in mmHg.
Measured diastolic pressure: 72 mmHg
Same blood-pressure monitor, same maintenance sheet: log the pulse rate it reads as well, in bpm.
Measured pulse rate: 73 bpm
